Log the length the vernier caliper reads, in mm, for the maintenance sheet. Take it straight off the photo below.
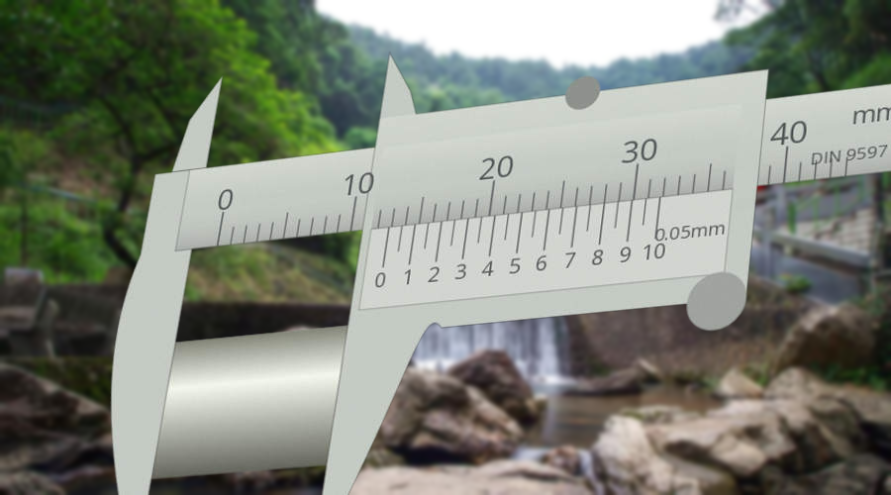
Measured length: 12.8 mm
